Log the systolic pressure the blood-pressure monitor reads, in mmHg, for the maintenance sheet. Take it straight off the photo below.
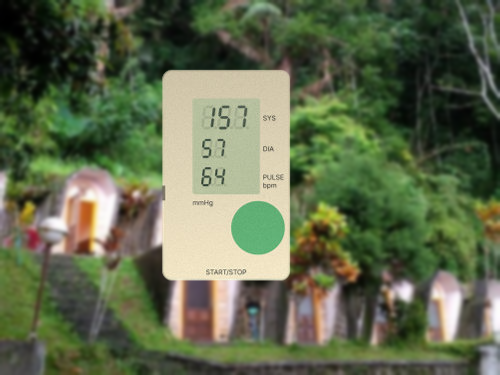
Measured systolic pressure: 157 mmHg
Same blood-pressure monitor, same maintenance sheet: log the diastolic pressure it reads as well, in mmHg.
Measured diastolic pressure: 57 mmHg
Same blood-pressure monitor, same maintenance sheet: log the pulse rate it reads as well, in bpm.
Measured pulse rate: 64 bpm
